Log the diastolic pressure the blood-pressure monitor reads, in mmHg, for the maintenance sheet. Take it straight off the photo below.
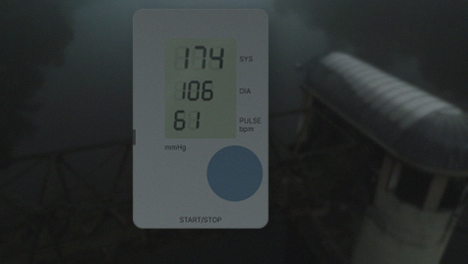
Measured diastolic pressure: 106 mmHg
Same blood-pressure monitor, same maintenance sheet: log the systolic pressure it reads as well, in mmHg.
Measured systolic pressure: 174 mmHg
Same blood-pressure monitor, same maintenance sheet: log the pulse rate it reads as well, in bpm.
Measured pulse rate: 61 bpm
